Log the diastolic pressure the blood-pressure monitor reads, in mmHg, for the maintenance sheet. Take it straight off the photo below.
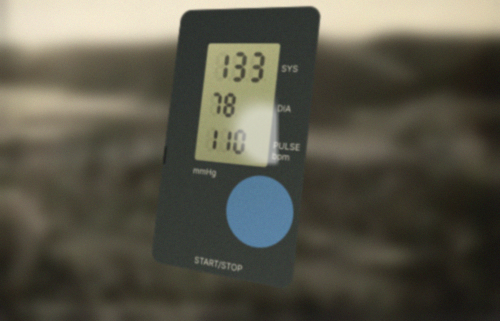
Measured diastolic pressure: 78 mmHg
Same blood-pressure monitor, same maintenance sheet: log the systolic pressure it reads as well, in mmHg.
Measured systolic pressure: 133 mmHg
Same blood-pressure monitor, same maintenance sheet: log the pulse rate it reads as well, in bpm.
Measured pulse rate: 110 bpm
